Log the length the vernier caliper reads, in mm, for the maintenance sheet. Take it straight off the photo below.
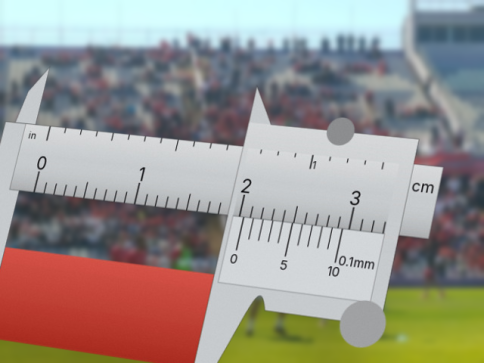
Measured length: 20.4 mm
